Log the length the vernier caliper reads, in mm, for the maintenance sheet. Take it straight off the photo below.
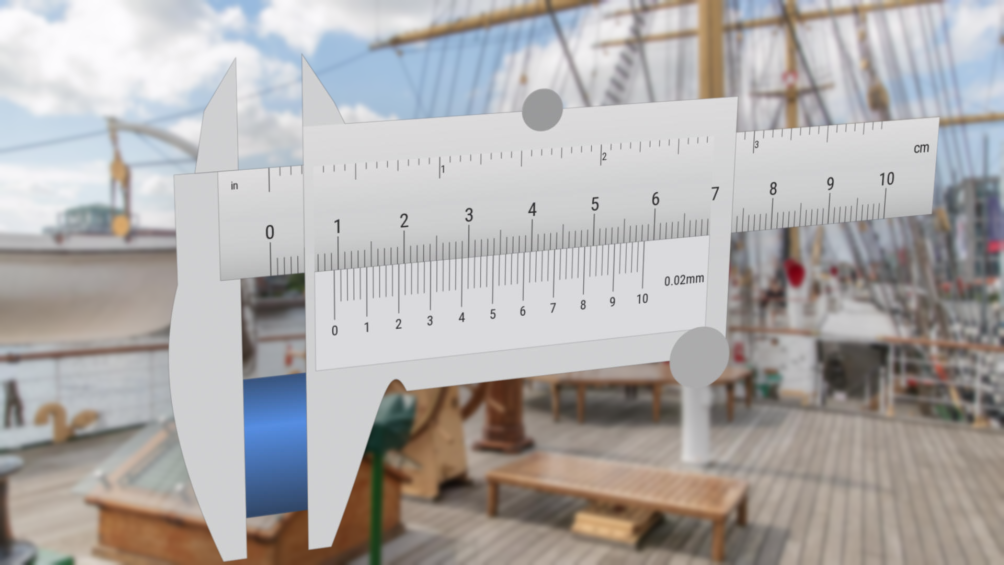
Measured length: 9.4 mm
